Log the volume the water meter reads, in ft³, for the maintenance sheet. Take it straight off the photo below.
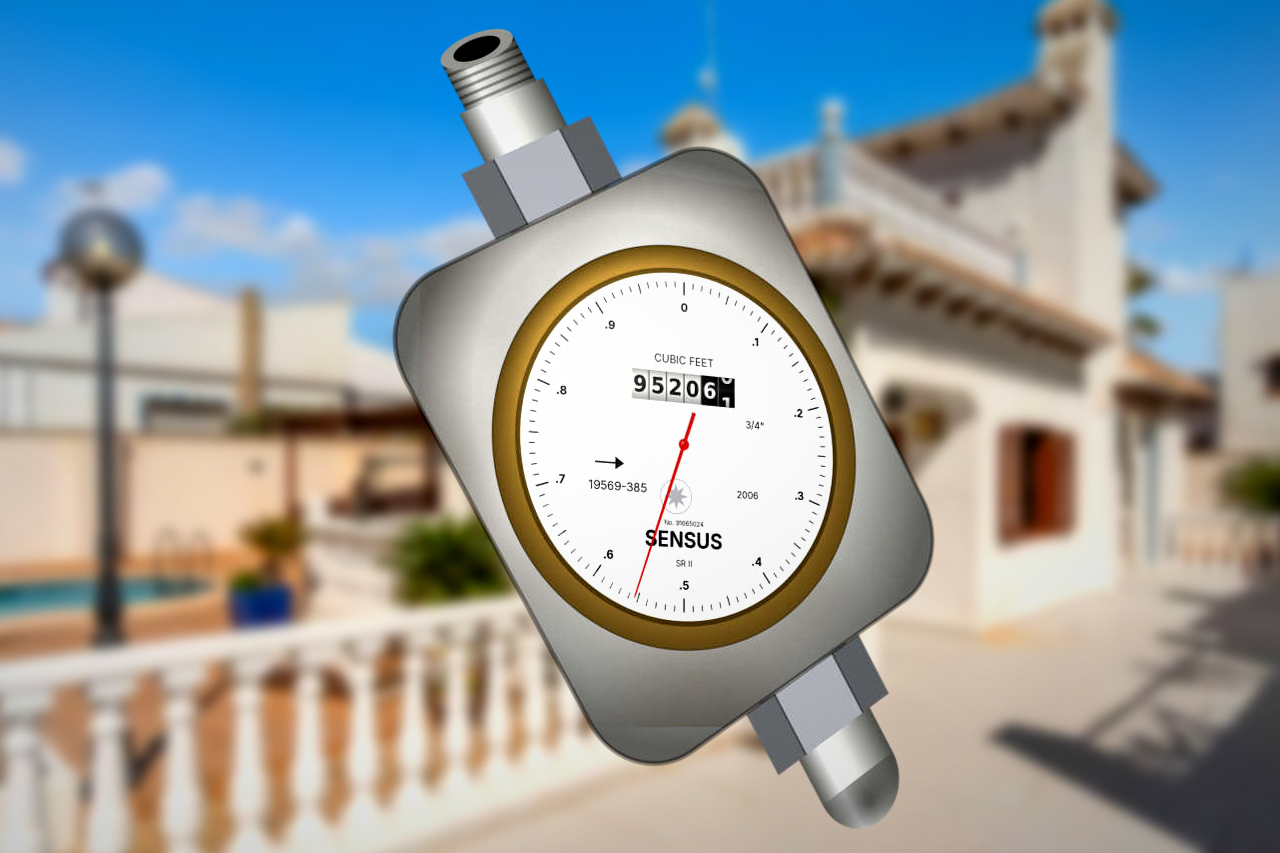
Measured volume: 952060.55 ft³
